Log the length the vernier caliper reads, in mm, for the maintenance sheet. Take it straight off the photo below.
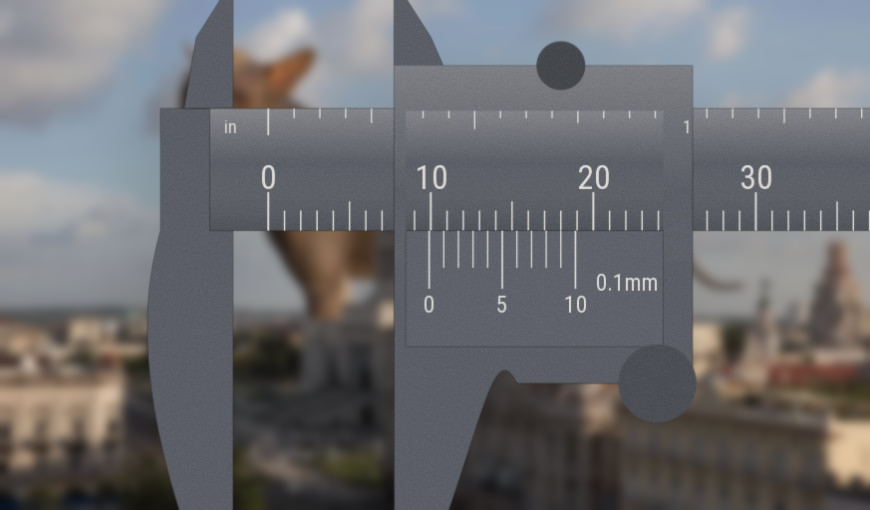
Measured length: 9.9 mm
